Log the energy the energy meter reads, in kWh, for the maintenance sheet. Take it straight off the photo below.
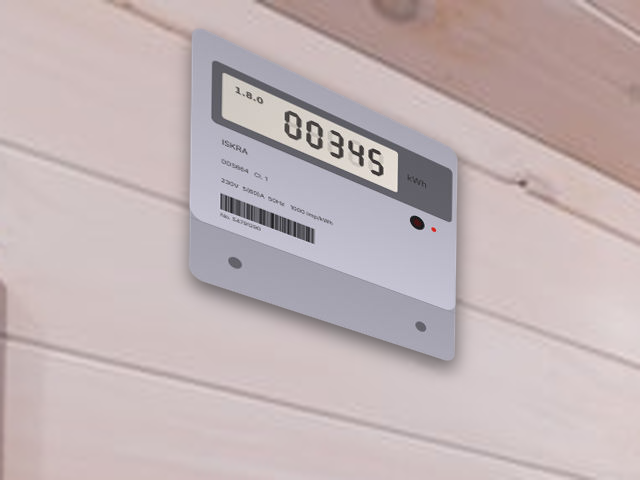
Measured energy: 345 kWh
